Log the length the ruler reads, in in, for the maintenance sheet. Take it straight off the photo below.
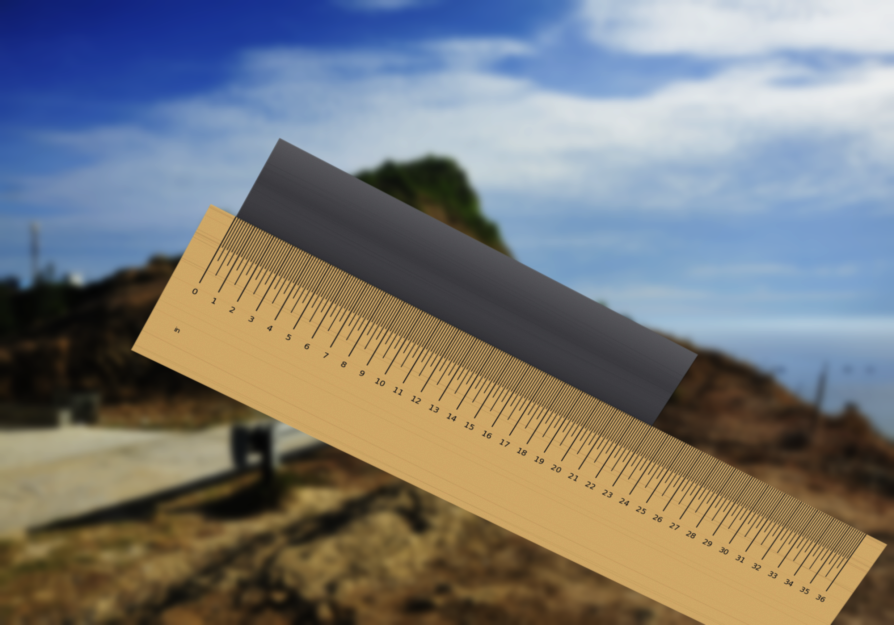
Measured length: 23 in
